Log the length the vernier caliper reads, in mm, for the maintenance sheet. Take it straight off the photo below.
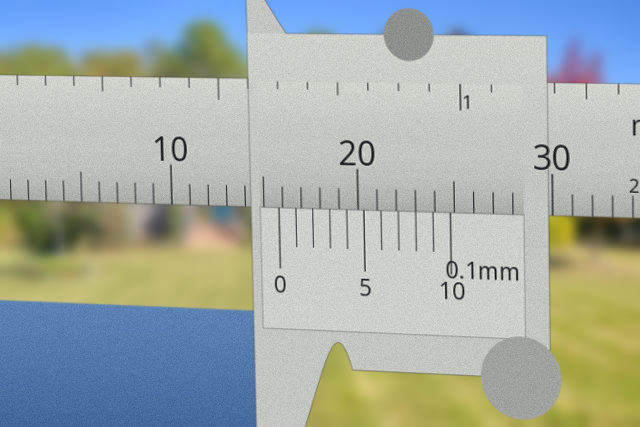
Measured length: 15.8 mm
